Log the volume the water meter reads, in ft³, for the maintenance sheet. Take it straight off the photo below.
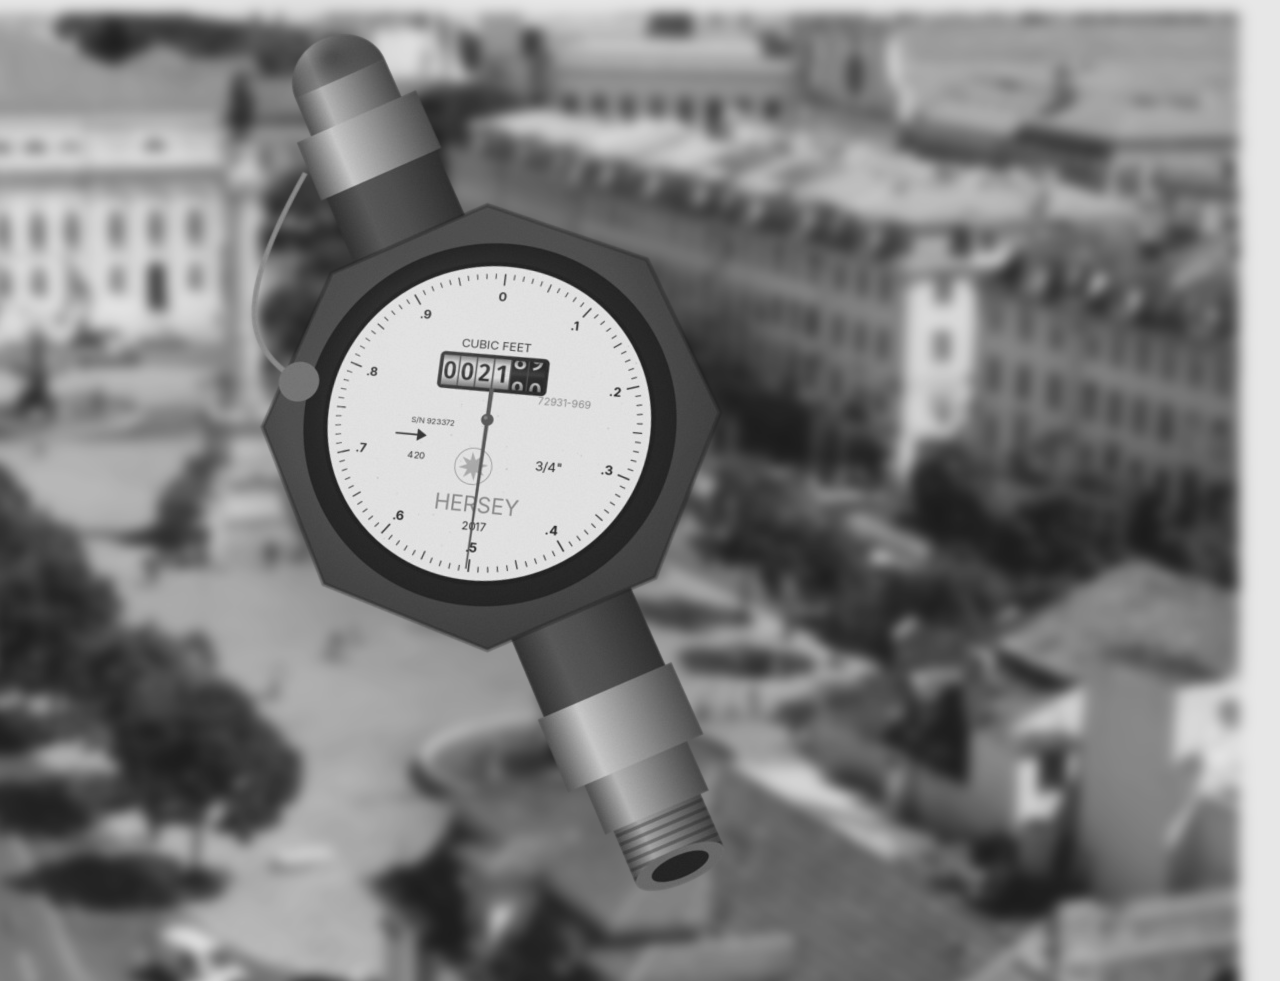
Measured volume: 2189.50 ft³
